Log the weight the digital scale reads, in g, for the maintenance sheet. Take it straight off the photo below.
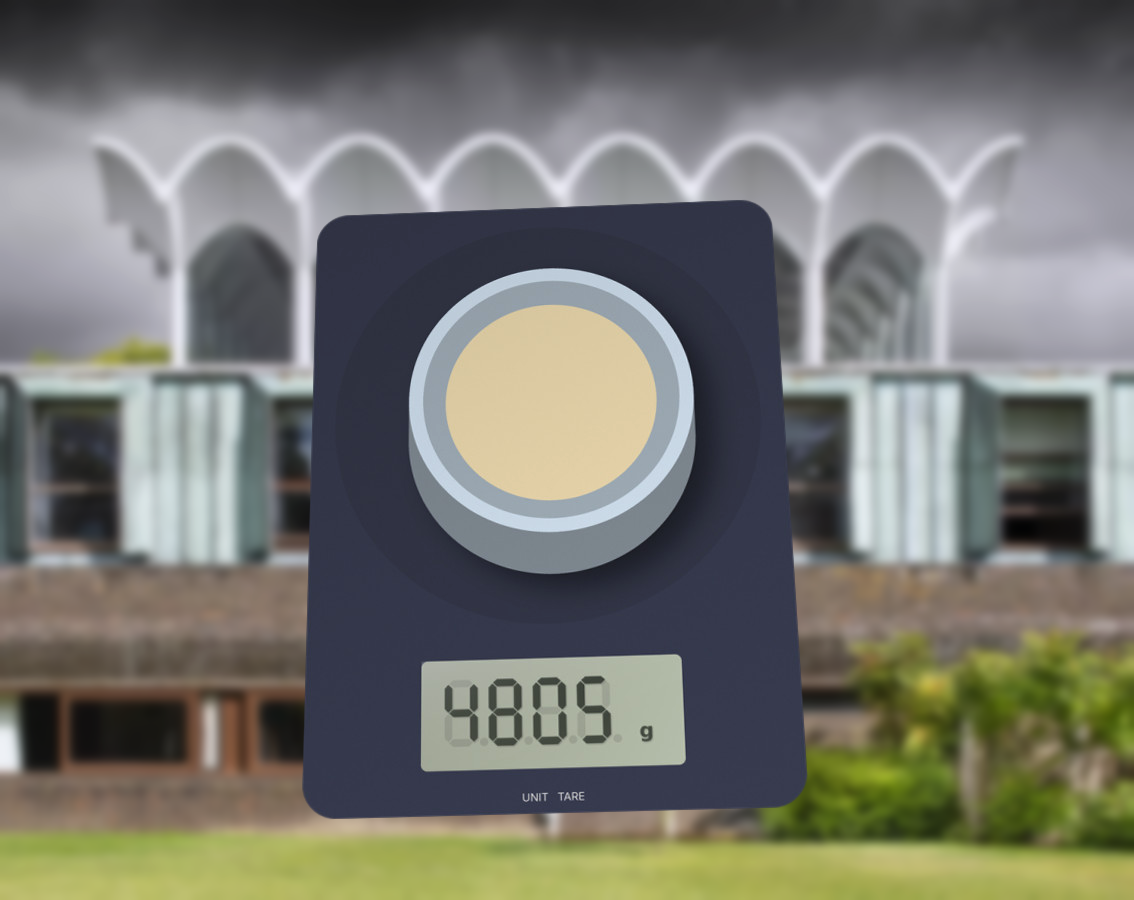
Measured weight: 4805 g
